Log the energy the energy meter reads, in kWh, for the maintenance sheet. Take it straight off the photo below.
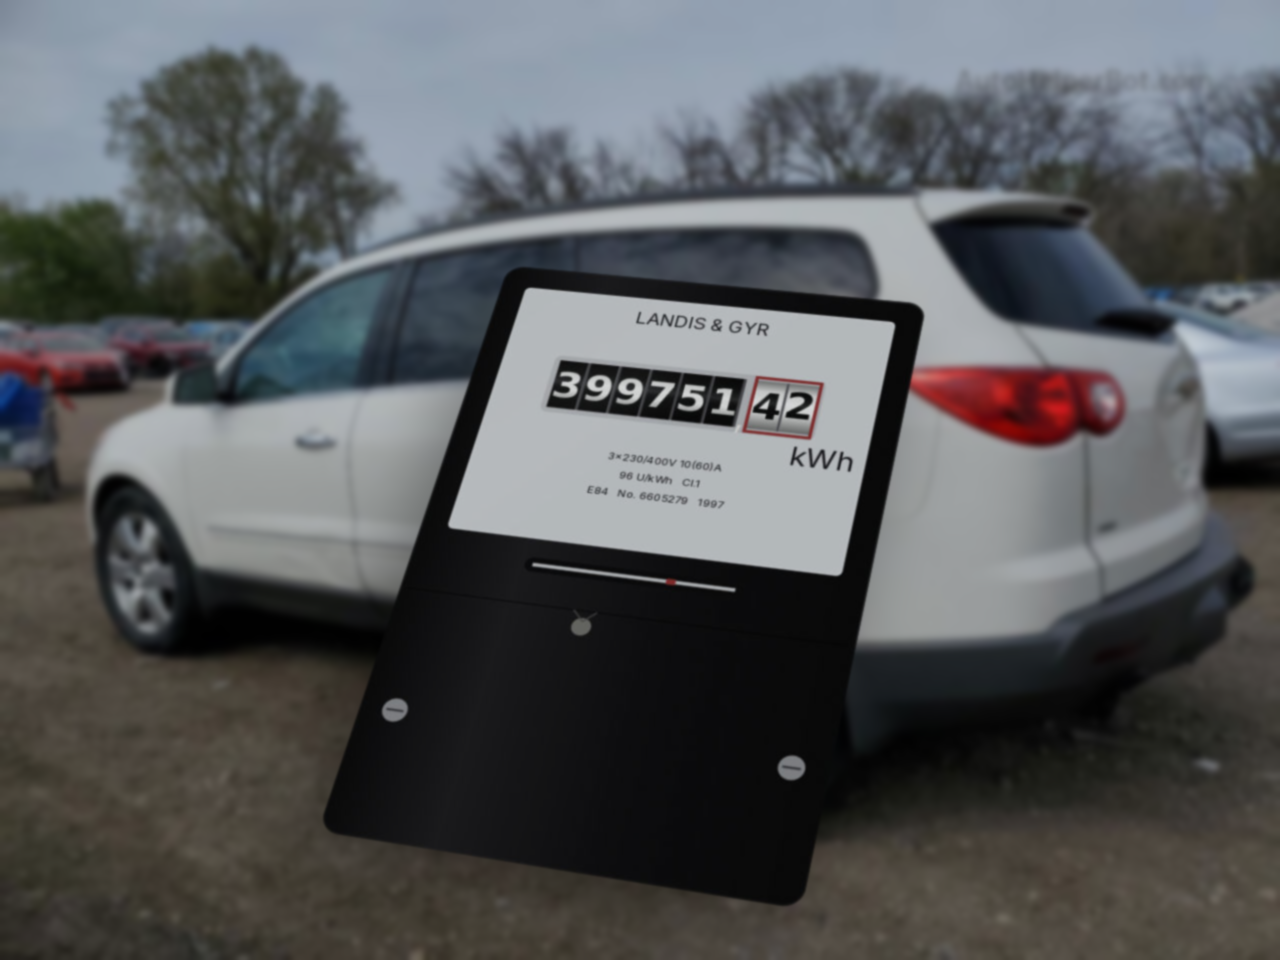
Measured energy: 399751.42 kWh
